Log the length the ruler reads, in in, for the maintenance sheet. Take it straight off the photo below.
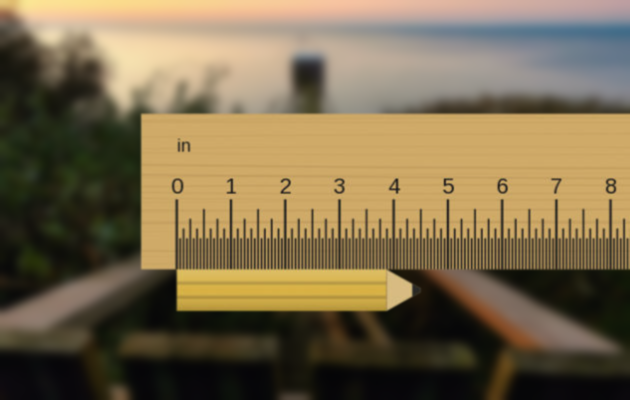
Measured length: 4.5 in
